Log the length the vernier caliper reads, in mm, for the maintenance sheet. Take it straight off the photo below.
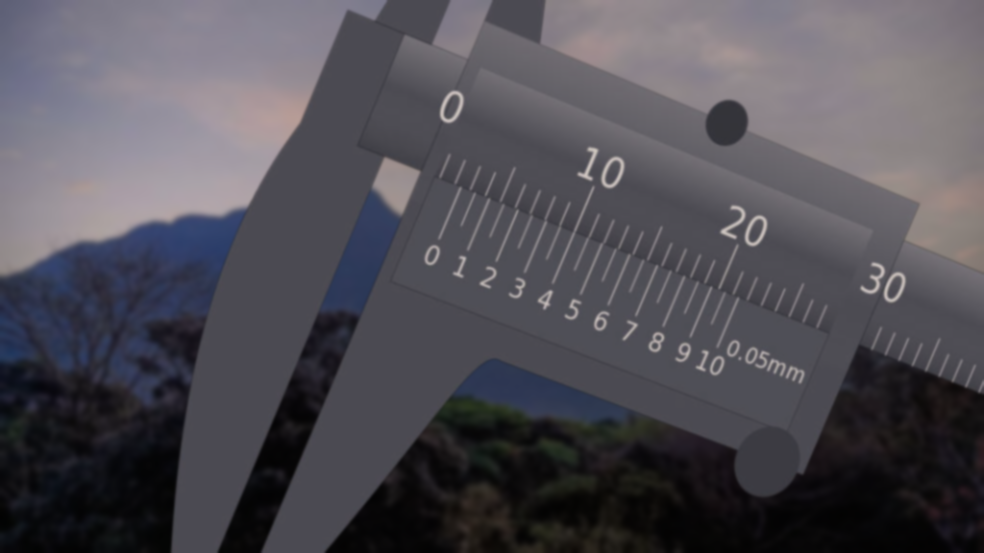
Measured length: 2.4 mm
